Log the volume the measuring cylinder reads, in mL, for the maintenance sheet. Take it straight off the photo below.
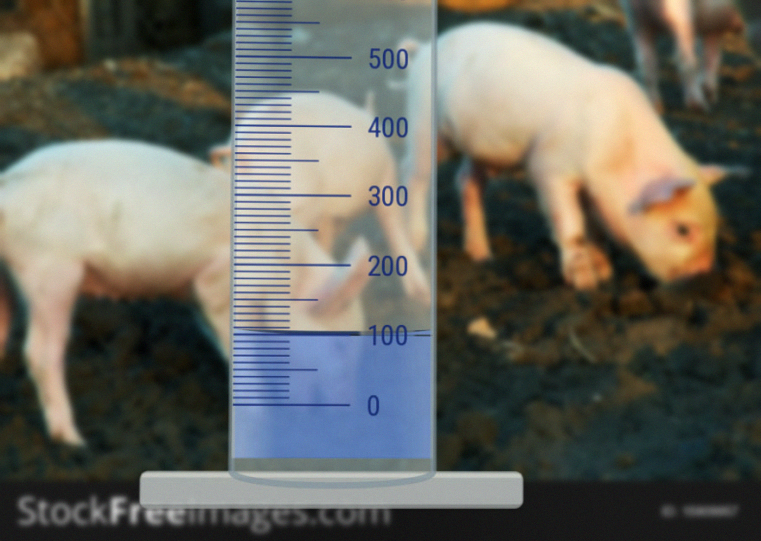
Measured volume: 100 mL
